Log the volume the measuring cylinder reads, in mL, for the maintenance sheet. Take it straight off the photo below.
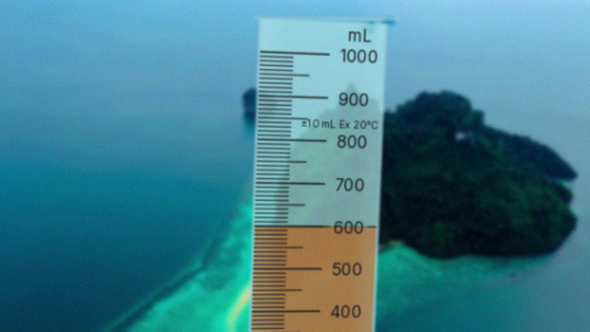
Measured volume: 600 mL
